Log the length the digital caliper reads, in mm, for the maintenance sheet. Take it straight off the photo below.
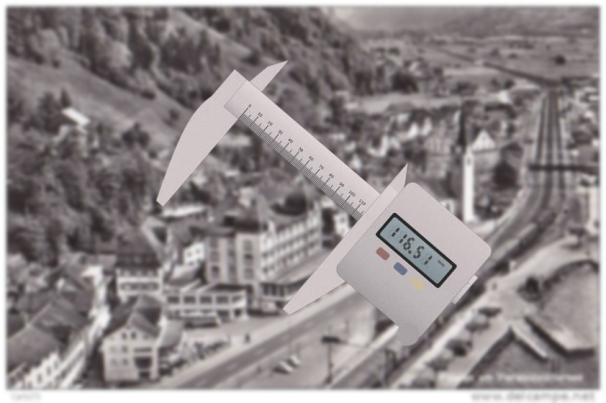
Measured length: 116.51 mm
